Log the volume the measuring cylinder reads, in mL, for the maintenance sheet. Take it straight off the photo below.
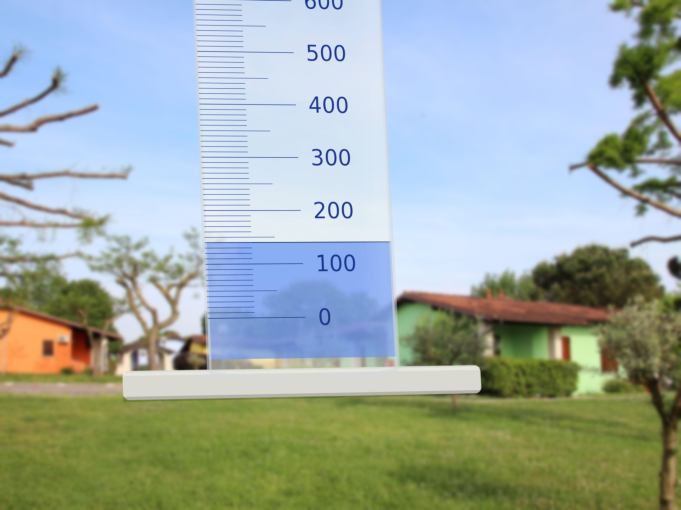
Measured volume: 140 mL
